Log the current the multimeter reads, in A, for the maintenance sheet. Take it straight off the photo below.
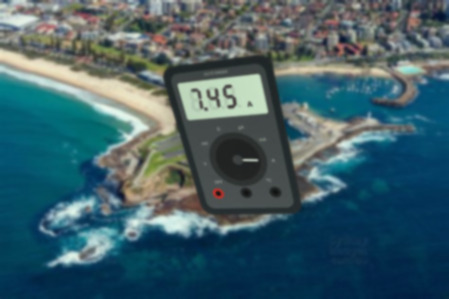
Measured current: 7.45 A
